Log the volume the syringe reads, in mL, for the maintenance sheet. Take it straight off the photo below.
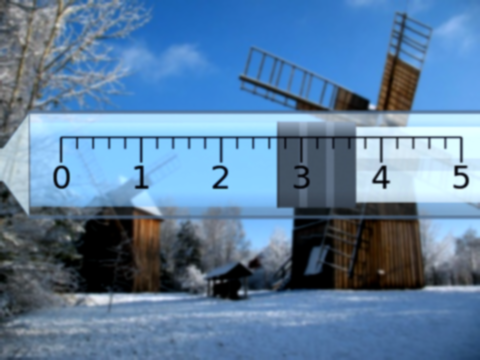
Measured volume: 2.7 mL
